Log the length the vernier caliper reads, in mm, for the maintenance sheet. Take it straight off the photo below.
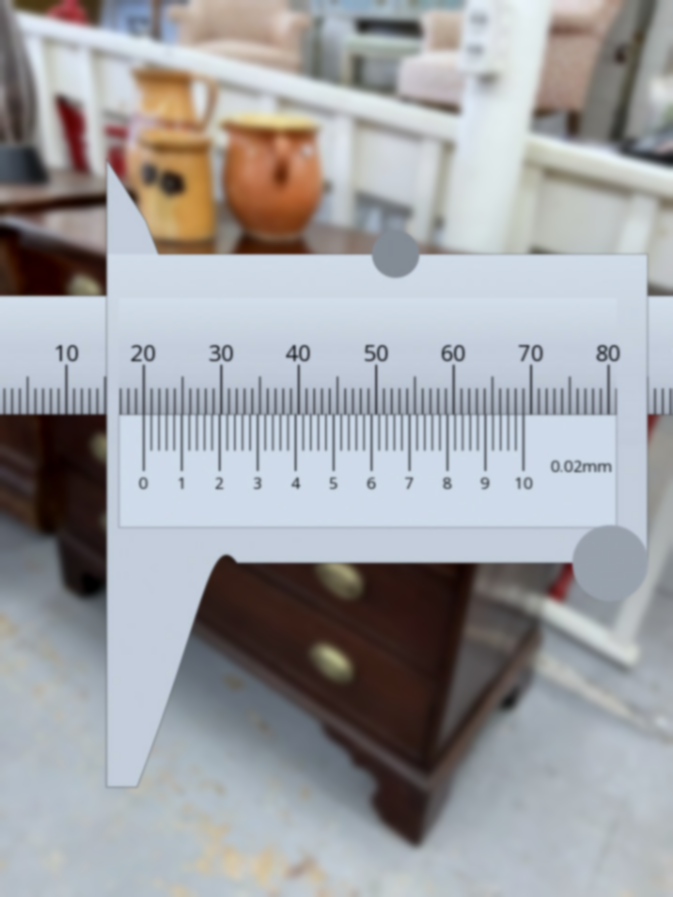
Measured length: 20.0 mm
